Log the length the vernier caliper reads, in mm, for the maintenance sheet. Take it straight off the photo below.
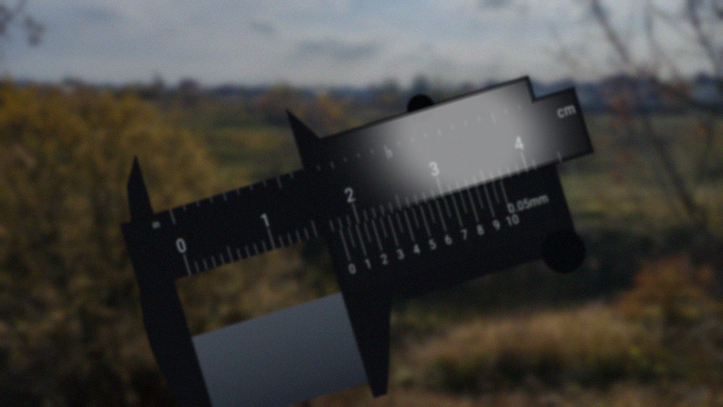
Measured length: 17.8 mm
